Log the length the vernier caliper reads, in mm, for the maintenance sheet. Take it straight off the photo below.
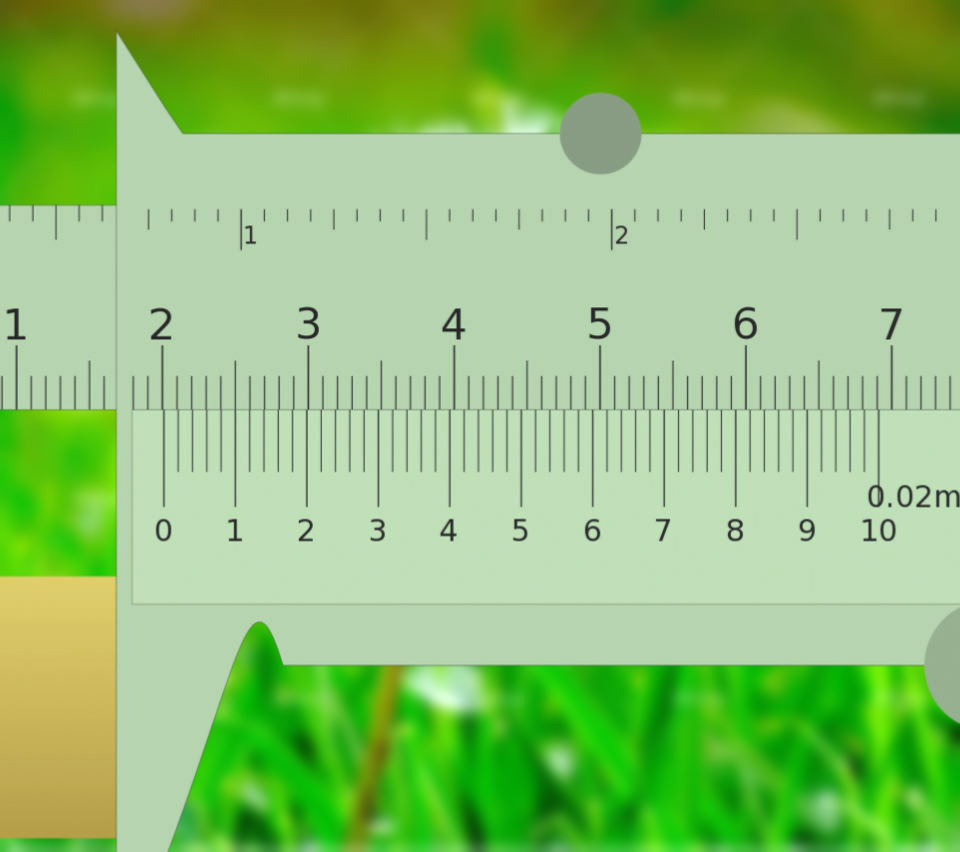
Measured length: 20.1 mm
